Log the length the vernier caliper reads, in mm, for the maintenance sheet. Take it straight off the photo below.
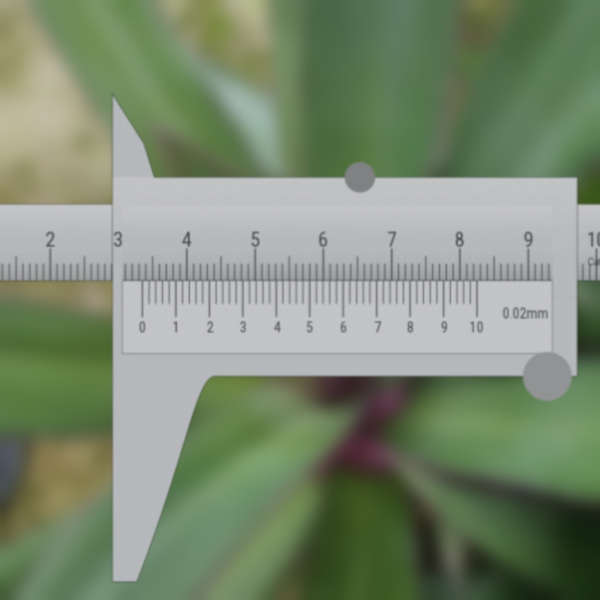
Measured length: 33.5 mm
